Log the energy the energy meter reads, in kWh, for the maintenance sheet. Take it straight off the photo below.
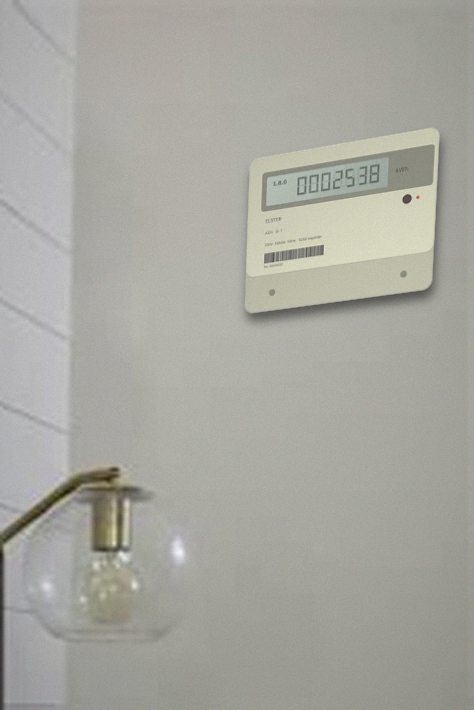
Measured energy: 2538 kWh
